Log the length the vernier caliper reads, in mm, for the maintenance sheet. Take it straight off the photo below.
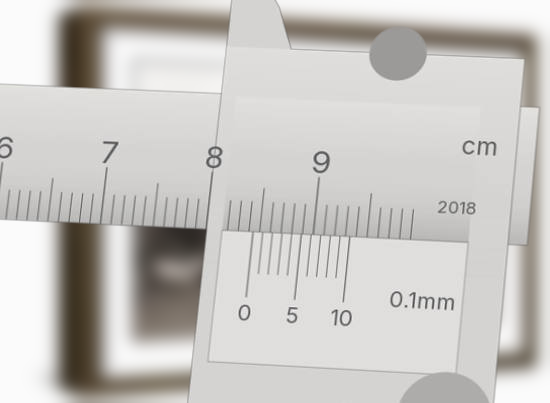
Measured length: 84.4 mm
